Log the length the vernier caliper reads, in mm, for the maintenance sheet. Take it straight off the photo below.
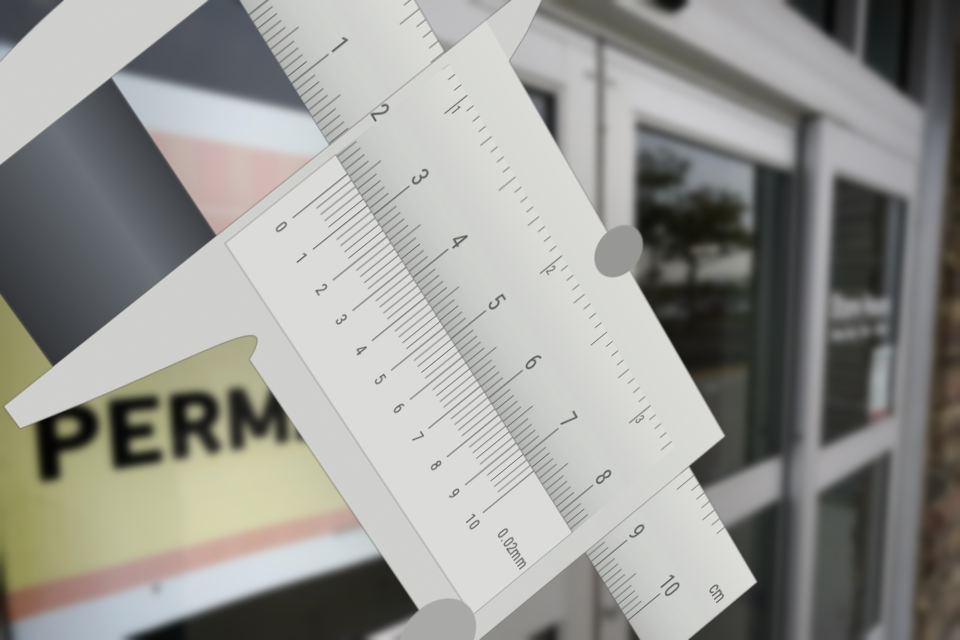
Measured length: 23.6 mm
